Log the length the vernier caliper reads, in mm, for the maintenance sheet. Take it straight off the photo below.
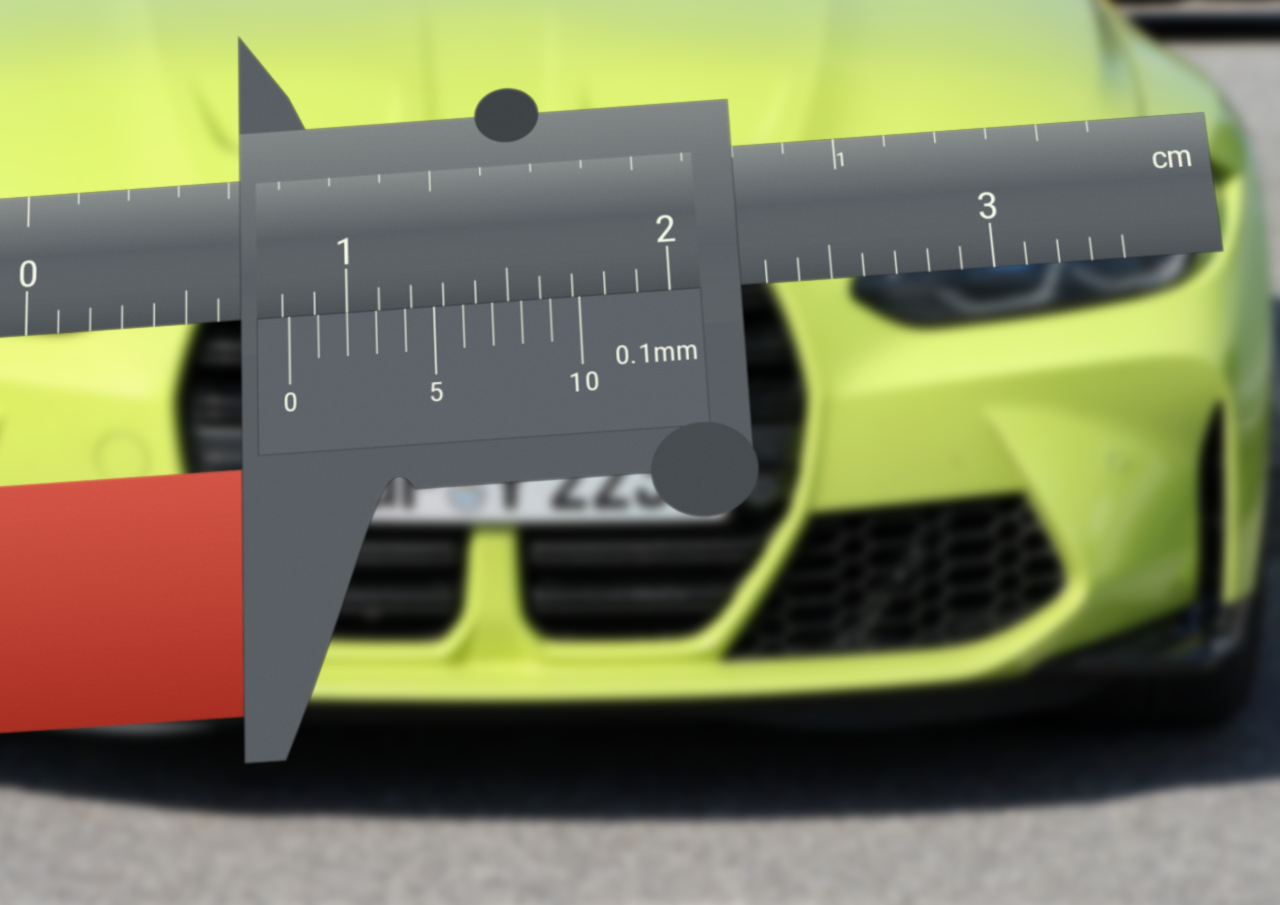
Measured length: 8.2 mm
